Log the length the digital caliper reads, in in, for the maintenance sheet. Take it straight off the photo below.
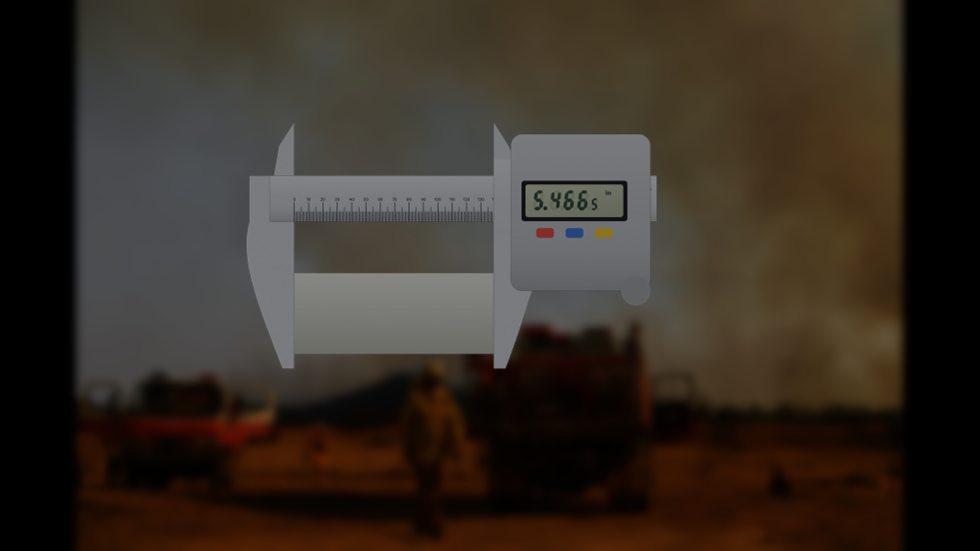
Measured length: 5.4665 in
